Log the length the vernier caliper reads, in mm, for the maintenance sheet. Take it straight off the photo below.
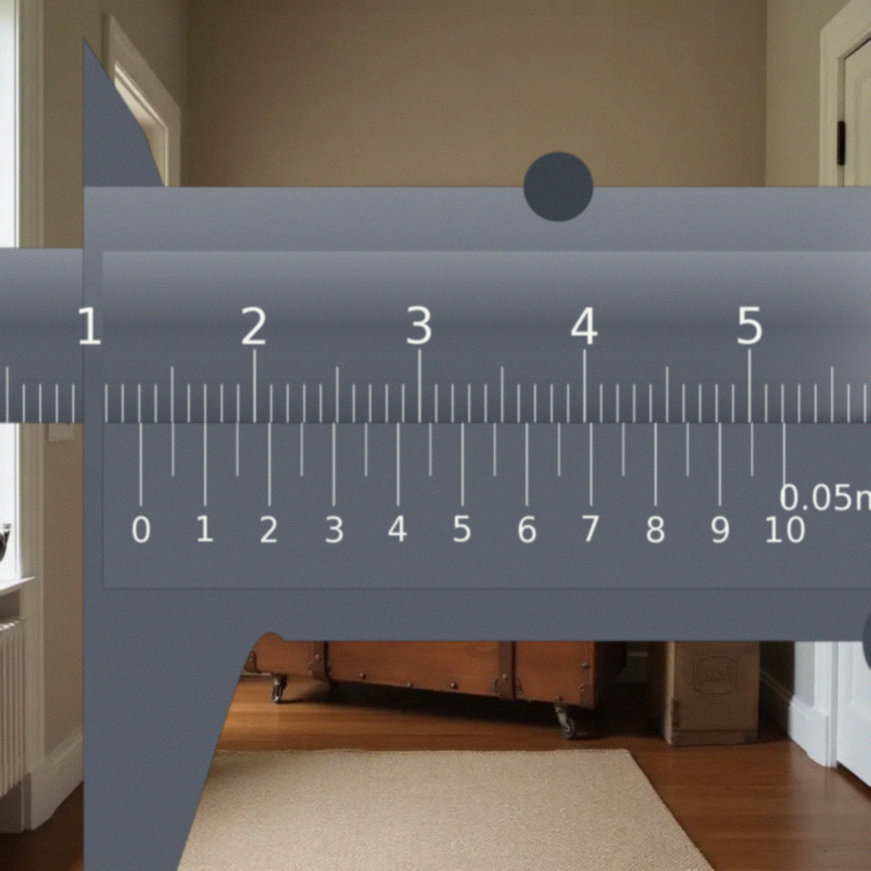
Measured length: 13.1 mm
